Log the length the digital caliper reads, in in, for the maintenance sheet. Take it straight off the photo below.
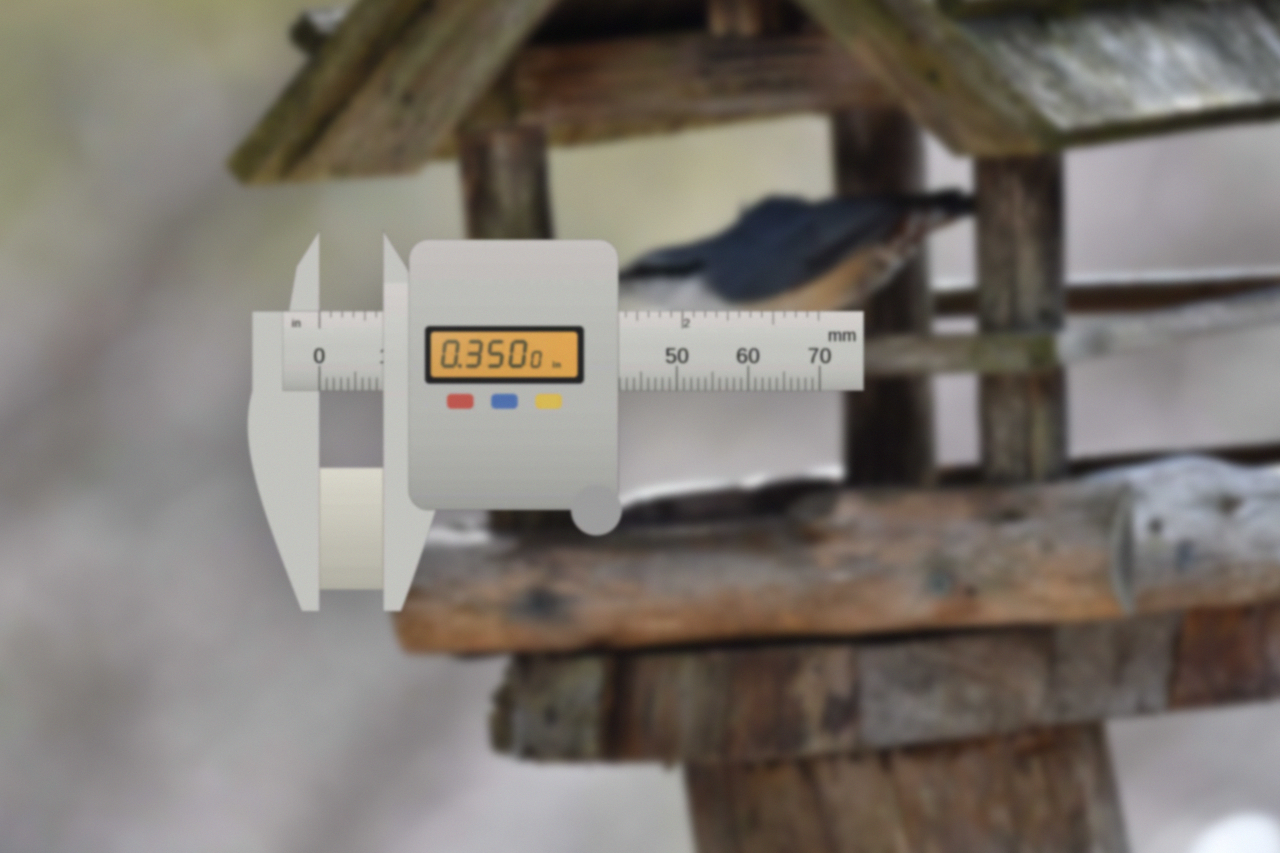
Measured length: 0.3500 in
